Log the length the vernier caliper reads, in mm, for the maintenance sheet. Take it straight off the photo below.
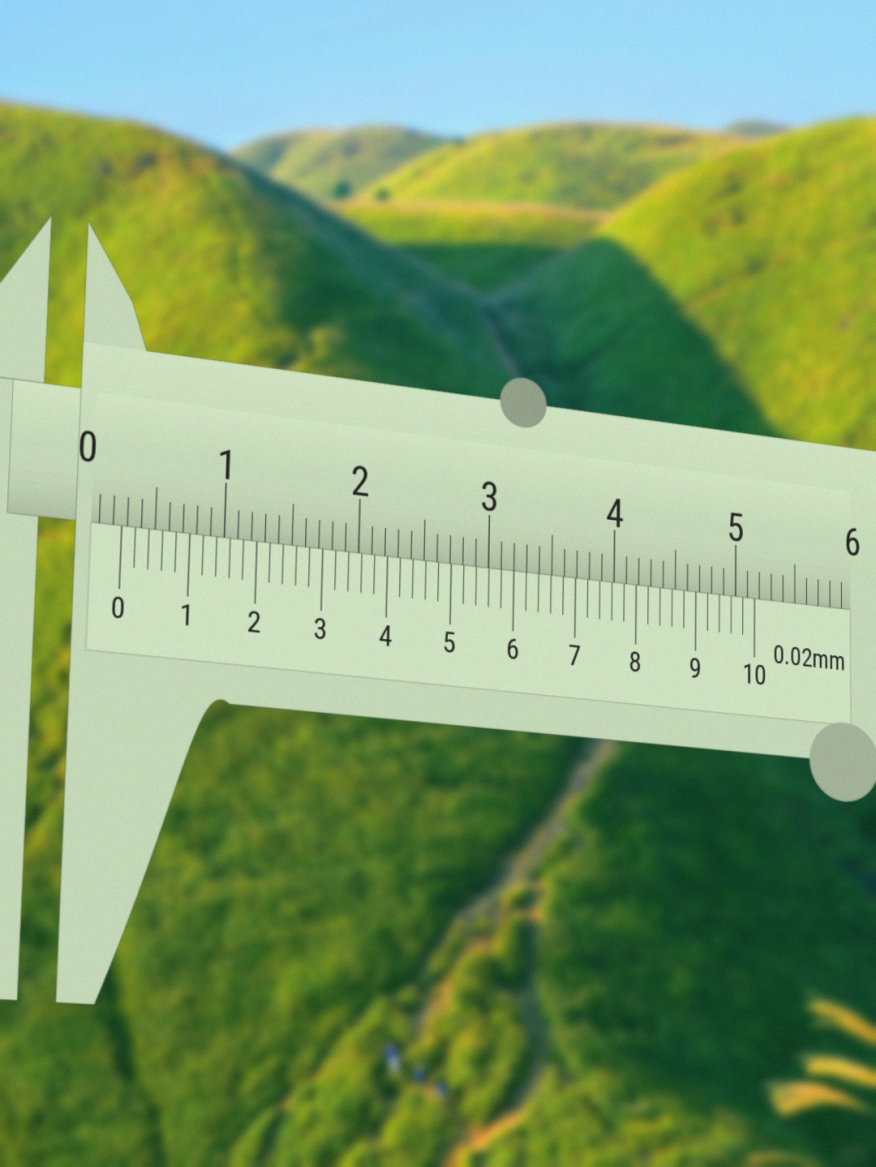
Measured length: 2.6 mm
